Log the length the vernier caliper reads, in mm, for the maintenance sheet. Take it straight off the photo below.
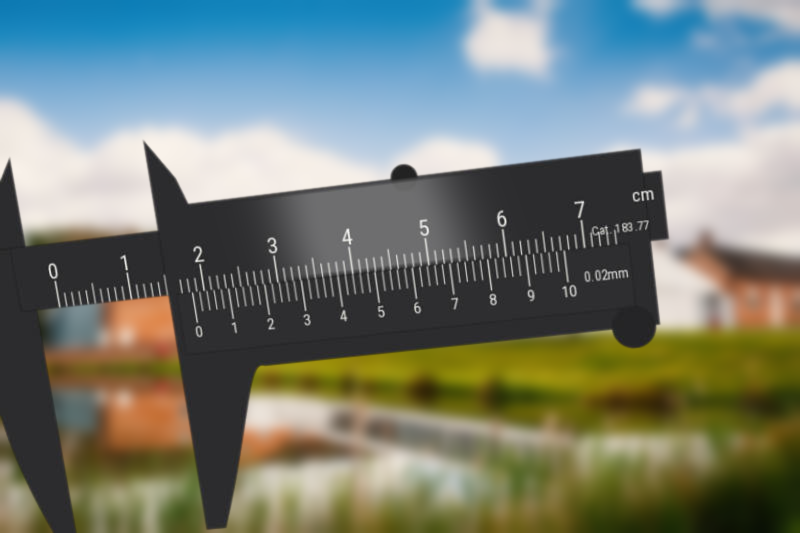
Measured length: 18.4 mm
